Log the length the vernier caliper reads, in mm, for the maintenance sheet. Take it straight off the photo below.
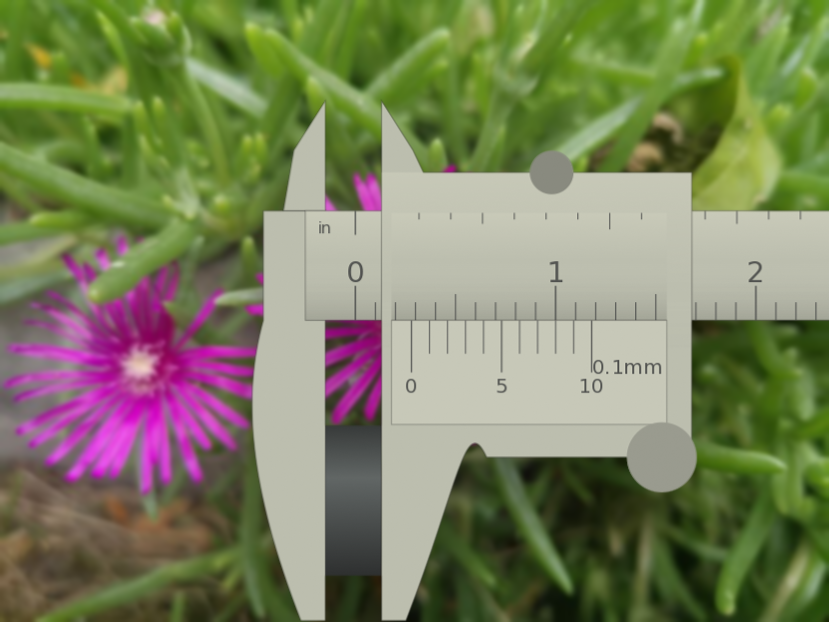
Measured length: 2.8 mm
